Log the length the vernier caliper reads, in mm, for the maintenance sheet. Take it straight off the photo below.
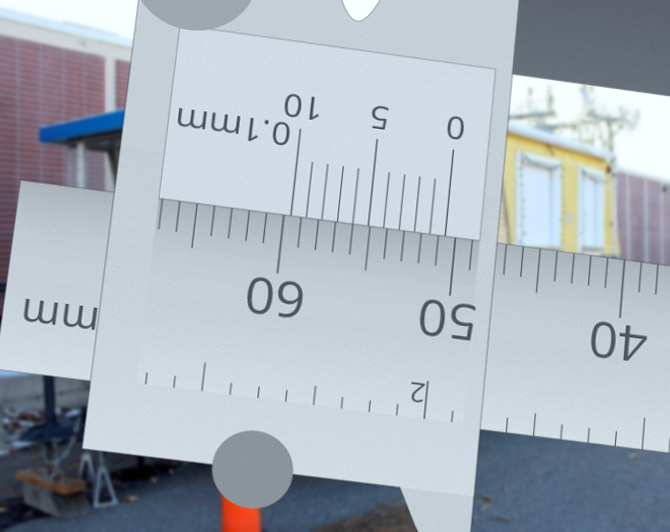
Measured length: 50.6 mm
